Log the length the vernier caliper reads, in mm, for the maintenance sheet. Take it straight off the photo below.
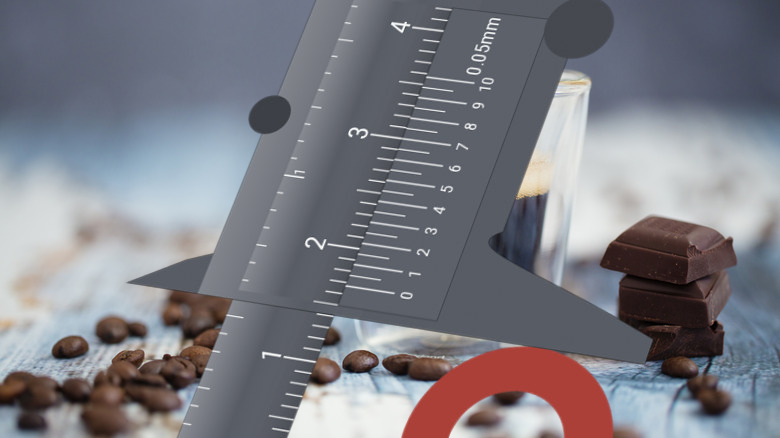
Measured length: 16.7 mm
